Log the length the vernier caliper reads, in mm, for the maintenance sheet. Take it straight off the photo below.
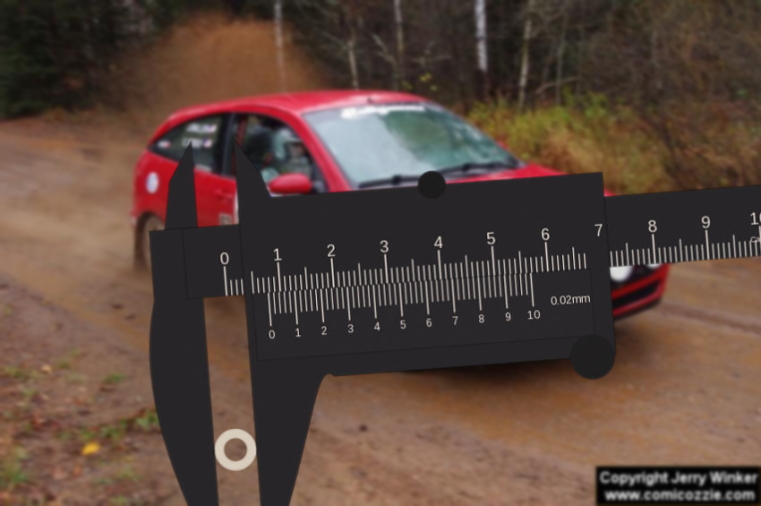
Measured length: 7.8 mm
